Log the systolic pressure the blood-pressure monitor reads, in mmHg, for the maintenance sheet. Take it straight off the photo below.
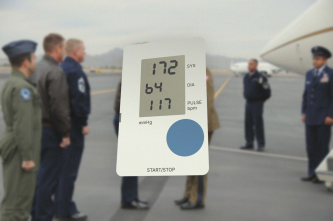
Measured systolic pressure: 172 mmHg
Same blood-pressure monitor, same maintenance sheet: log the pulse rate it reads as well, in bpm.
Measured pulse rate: 117 bpm
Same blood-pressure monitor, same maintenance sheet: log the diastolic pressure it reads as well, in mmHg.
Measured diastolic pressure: 64 mmHg
